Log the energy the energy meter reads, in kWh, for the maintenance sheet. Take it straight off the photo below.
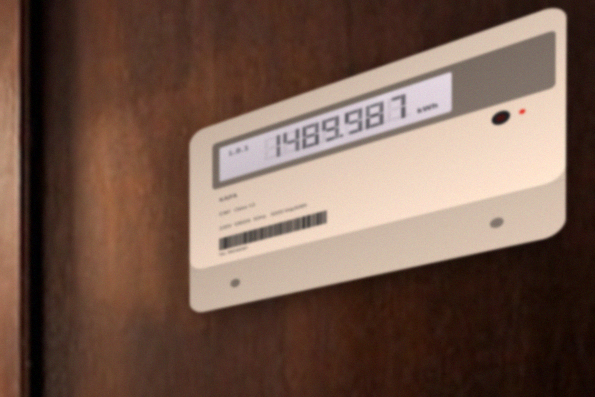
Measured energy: 1489.987 kWh
